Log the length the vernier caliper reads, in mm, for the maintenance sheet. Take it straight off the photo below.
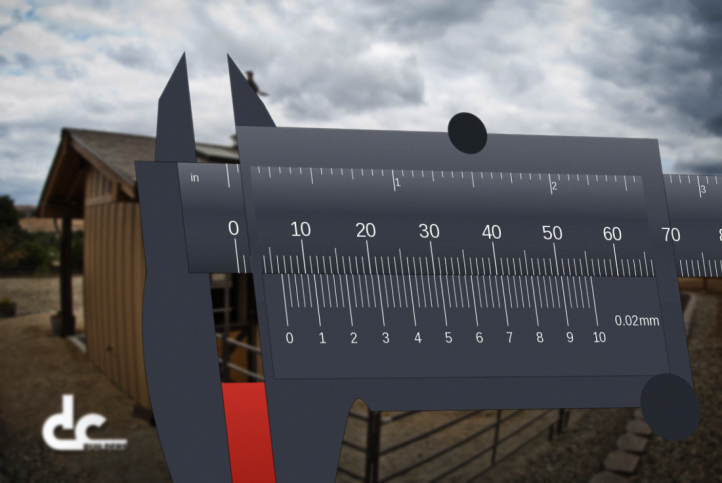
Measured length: 6.4 mm
